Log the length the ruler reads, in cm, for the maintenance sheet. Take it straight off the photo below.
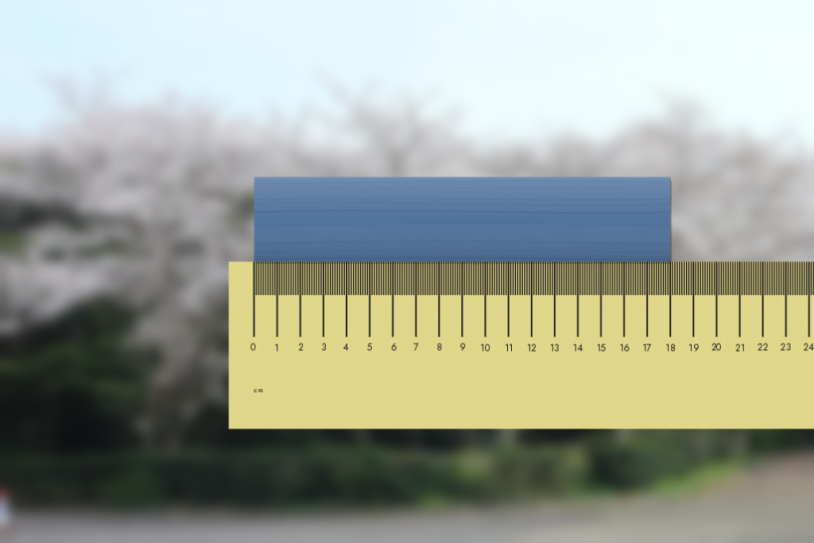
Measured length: 18 cm
